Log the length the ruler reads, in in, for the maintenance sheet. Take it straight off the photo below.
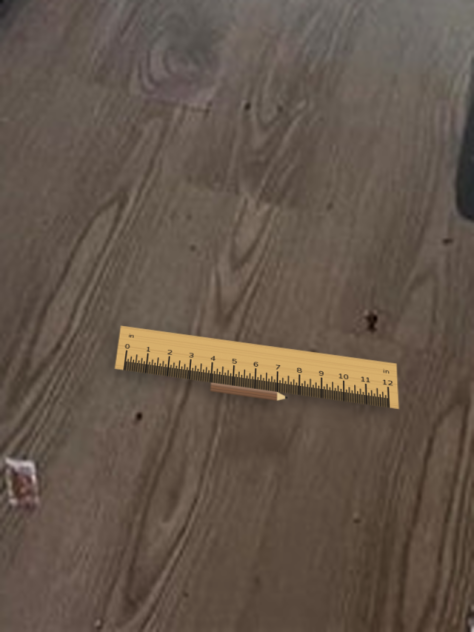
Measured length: 3.5 in
